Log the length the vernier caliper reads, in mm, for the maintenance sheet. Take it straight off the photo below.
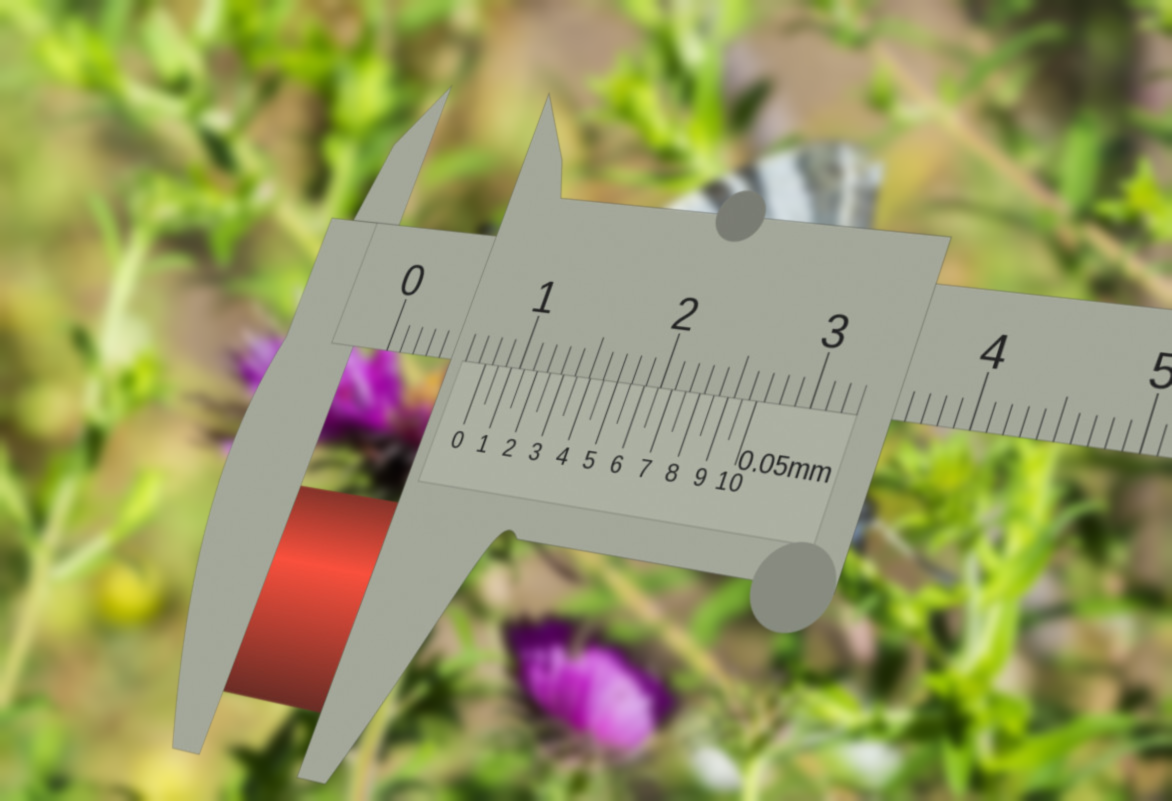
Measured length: 7.5 mm
